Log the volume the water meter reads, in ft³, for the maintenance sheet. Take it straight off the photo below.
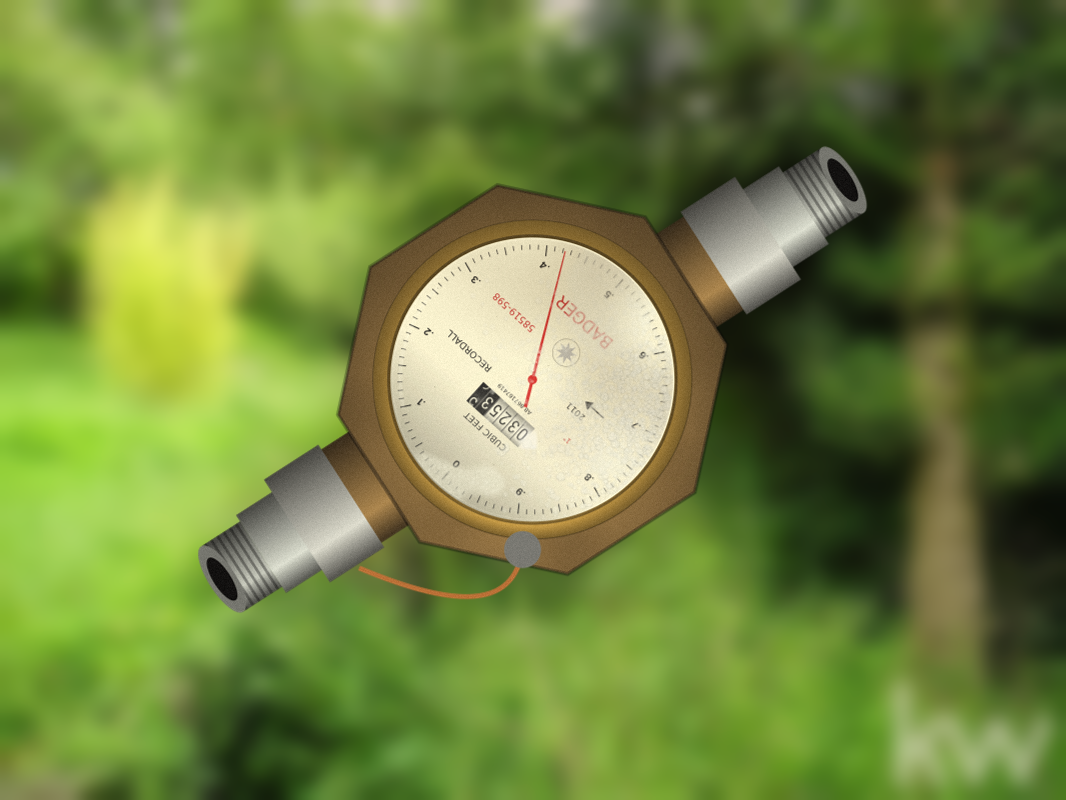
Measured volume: 32535.42 ft³
